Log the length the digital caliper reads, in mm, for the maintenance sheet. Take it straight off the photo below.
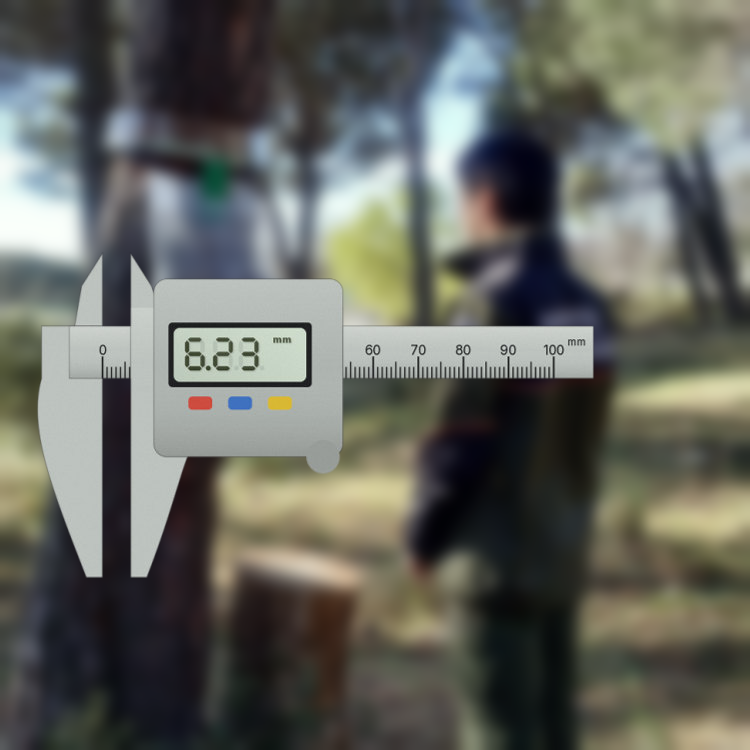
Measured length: 6.23 mm
